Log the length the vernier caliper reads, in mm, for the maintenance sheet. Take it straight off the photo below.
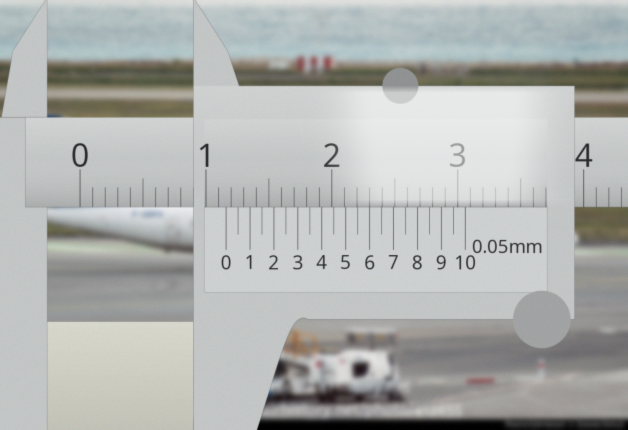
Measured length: 11.6 mm
